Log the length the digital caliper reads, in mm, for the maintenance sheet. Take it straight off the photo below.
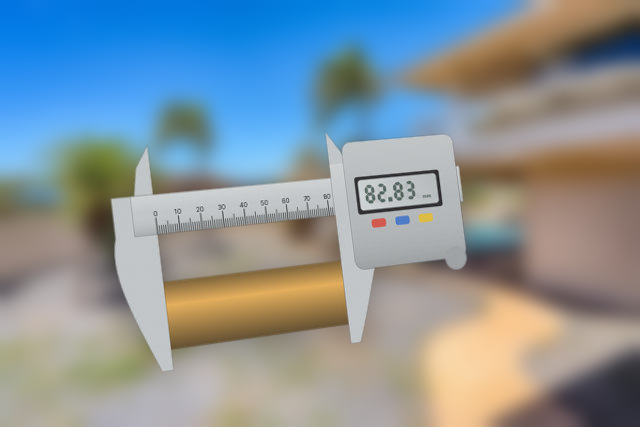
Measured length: 82.83 mm
